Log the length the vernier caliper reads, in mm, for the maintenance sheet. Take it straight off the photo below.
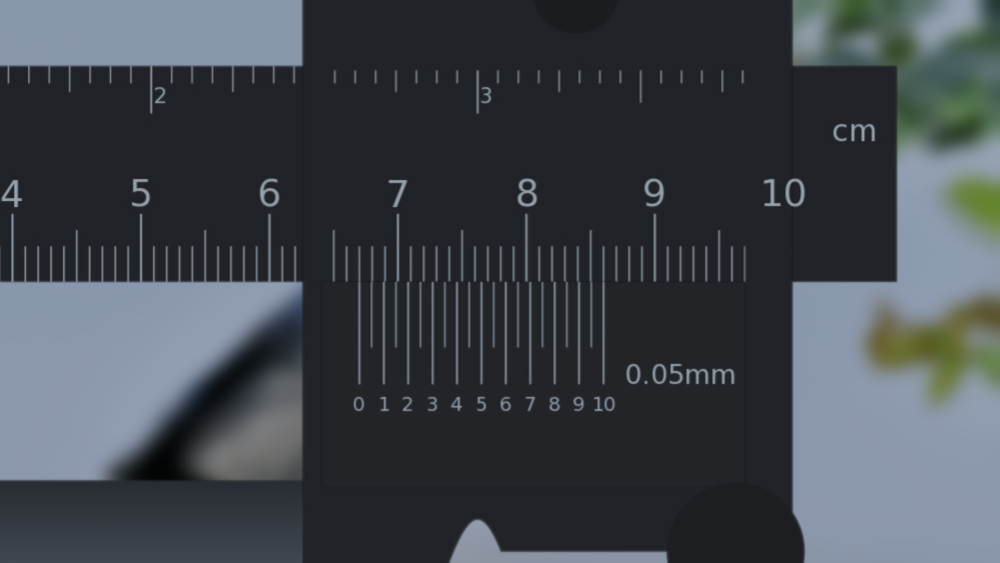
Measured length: 67.0 mm
